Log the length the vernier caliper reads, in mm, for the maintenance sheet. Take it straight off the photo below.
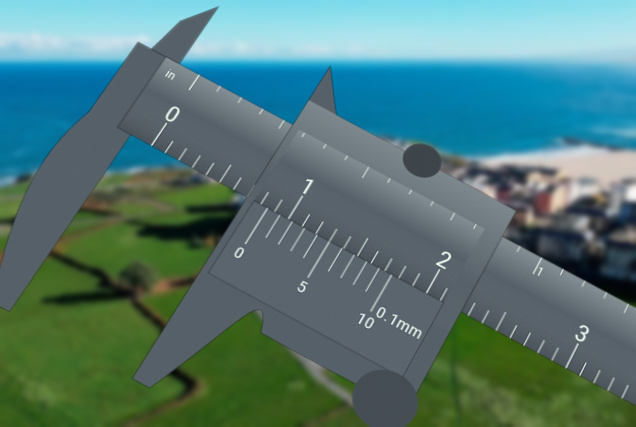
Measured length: 8.5 mm
